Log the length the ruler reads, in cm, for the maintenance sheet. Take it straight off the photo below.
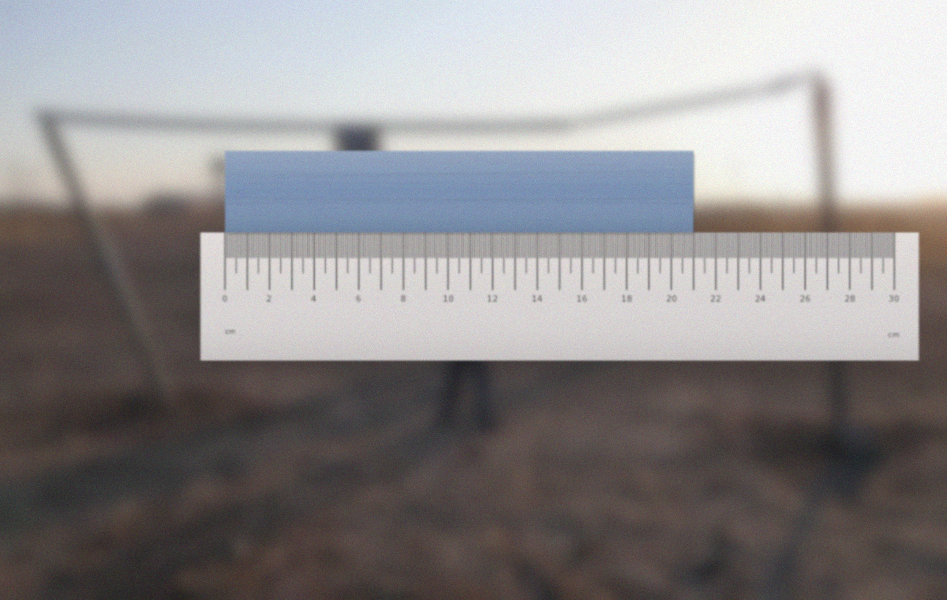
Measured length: 21 cm
